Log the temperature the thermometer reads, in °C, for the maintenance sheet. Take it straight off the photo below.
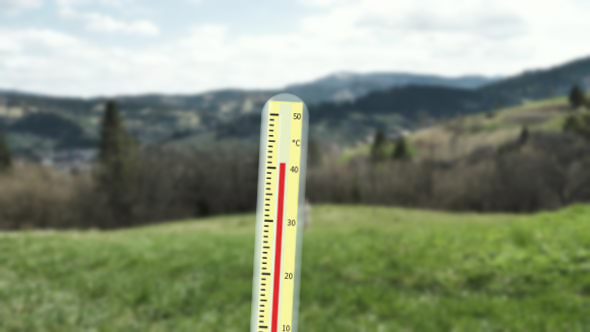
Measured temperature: 41 °C
